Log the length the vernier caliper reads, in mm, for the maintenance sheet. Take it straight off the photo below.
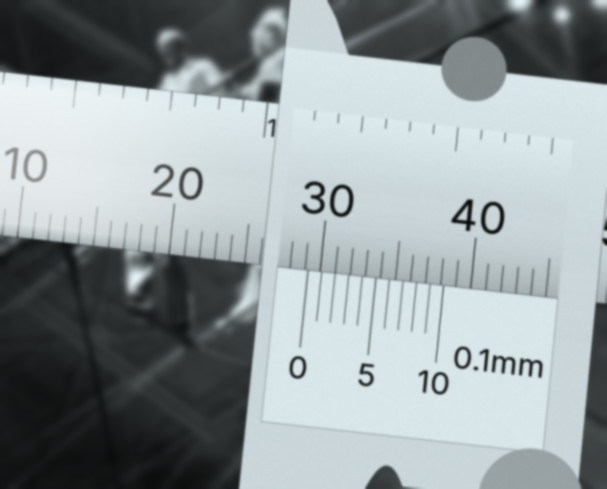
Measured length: 29.2 mm
